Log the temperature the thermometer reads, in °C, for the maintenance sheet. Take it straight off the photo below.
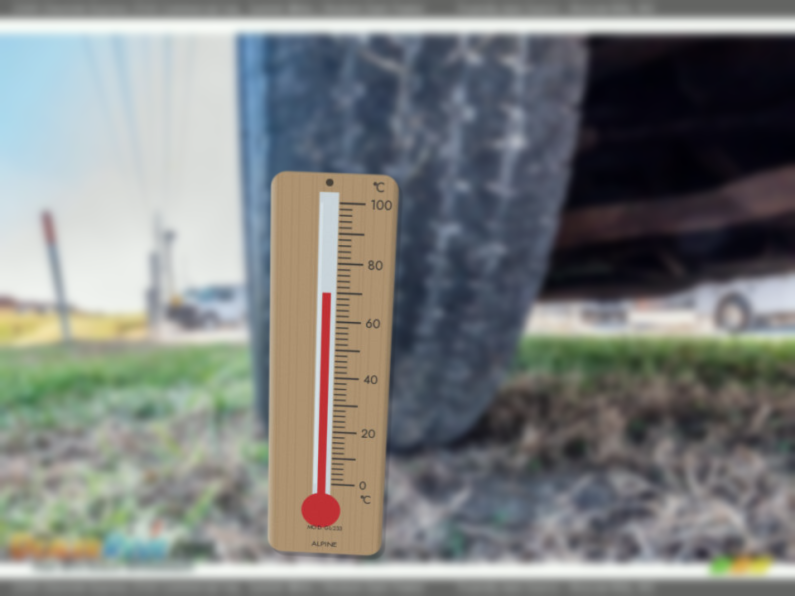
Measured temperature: 70 °C
